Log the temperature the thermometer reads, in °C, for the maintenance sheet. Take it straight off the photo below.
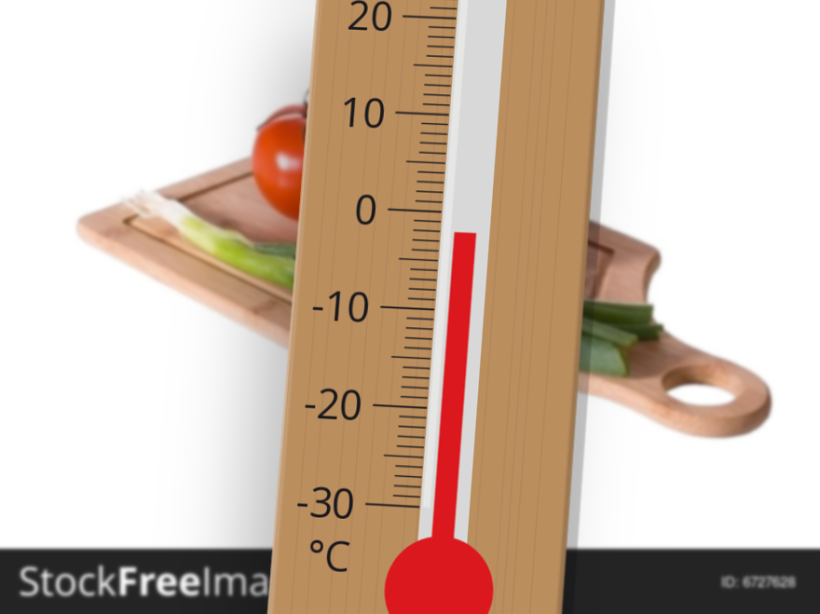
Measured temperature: -2 °C
